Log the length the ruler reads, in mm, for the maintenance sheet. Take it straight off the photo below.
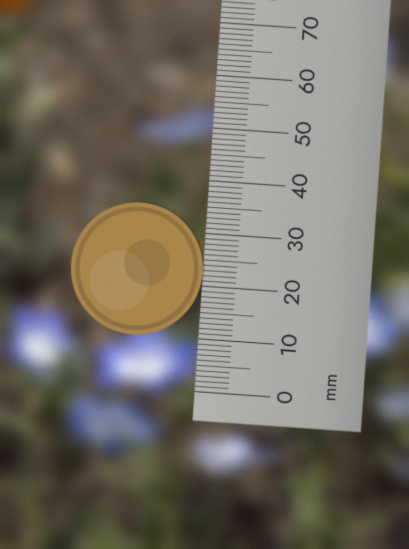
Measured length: 25 mm
